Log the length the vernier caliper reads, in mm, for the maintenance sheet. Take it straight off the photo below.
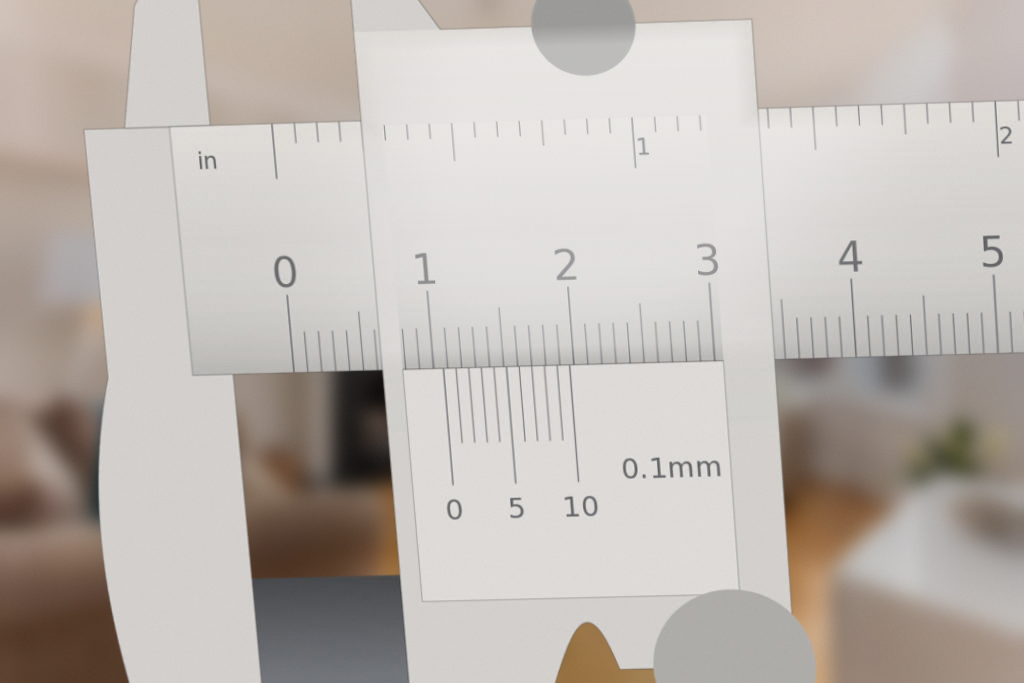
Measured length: 10.7 mm
